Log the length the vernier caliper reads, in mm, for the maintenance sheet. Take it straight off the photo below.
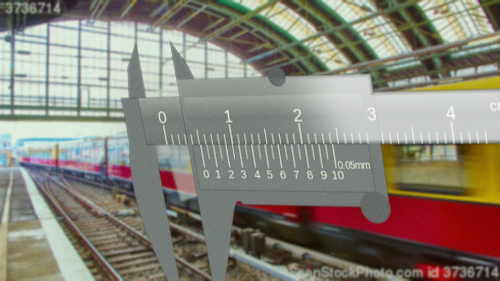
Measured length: 5.2 mm
